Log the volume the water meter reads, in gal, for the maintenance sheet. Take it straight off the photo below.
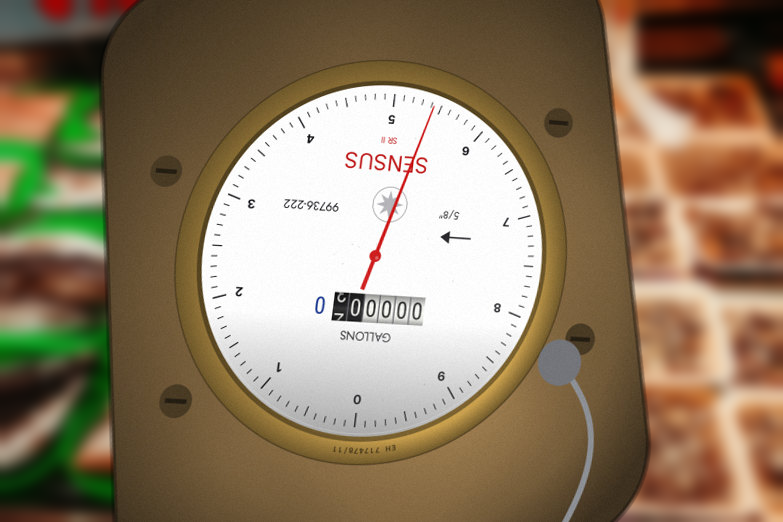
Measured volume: 25.4 gal
